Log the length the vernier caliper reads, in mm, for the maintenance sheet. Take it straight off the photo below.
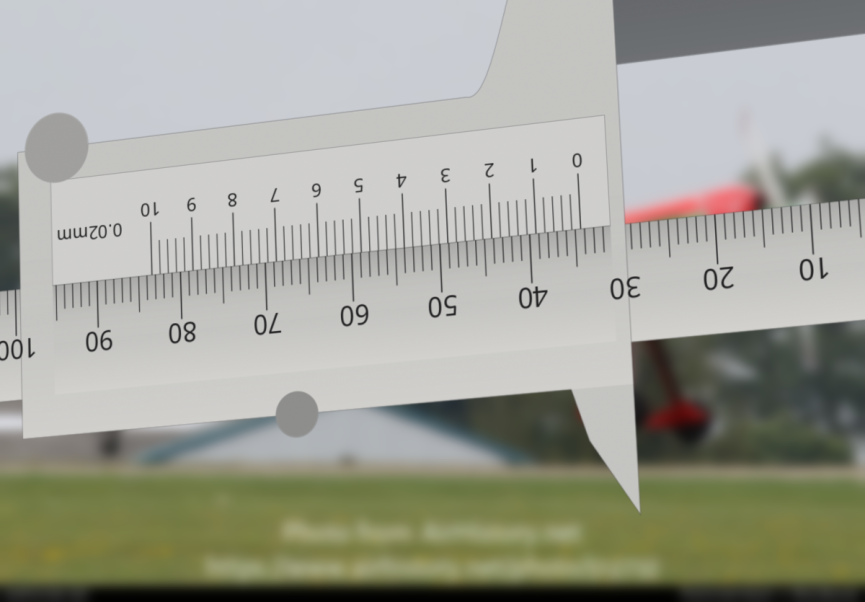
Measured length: 34.4 mm
